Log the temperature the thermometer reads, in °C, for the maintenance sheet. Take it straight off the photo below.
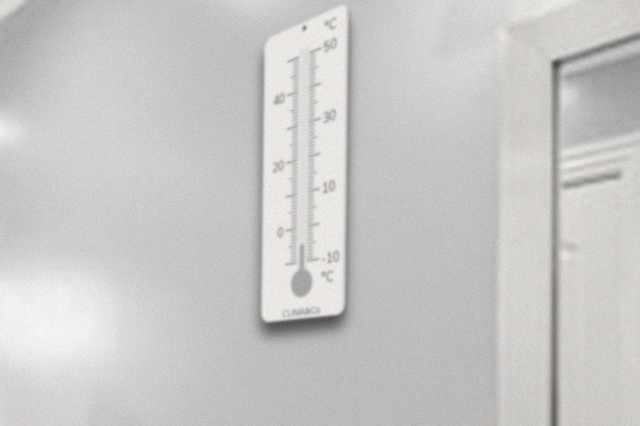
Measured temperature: -5 °C
